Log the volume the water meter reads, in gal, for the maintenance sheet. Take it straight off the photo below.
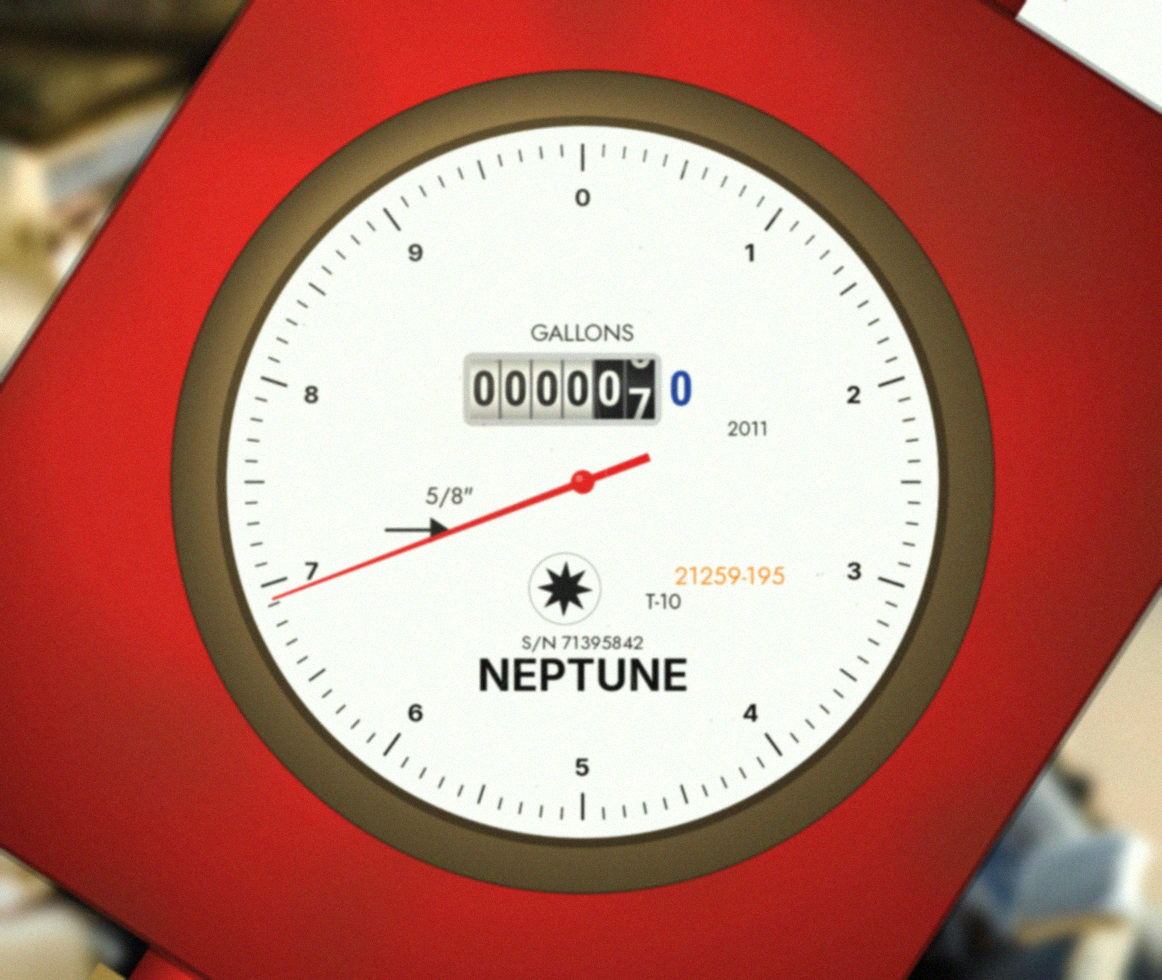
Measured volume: 66.9 gal
